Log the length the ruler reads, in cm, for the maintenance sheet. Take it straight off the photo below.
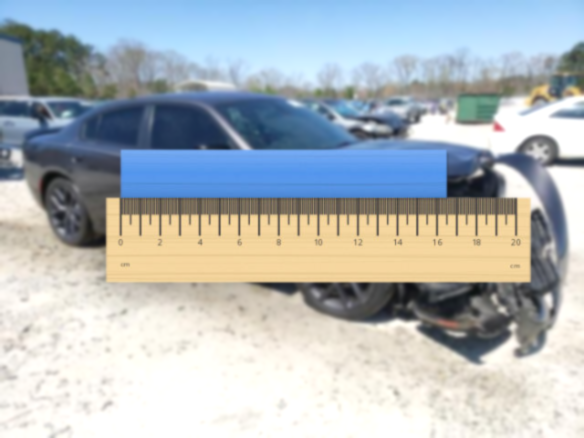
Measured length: 16.5 cm
